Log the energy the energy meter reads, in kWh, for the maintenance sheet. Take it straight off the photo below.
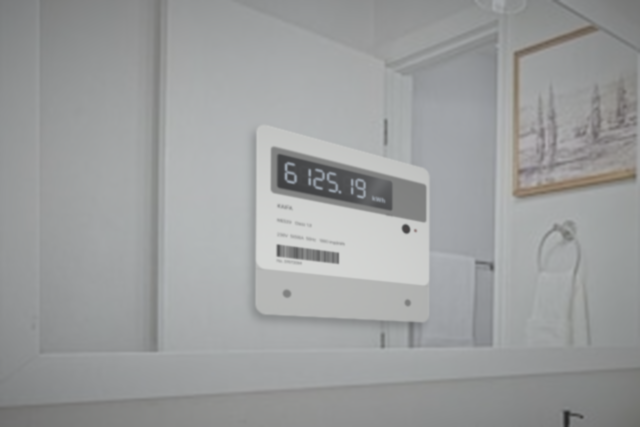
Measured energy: 6125.19 kWh
